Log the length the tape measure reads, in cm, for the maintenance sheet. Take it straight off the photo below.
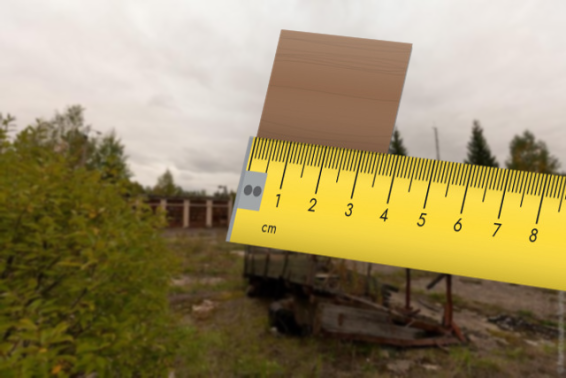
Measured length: 3.7 cm
